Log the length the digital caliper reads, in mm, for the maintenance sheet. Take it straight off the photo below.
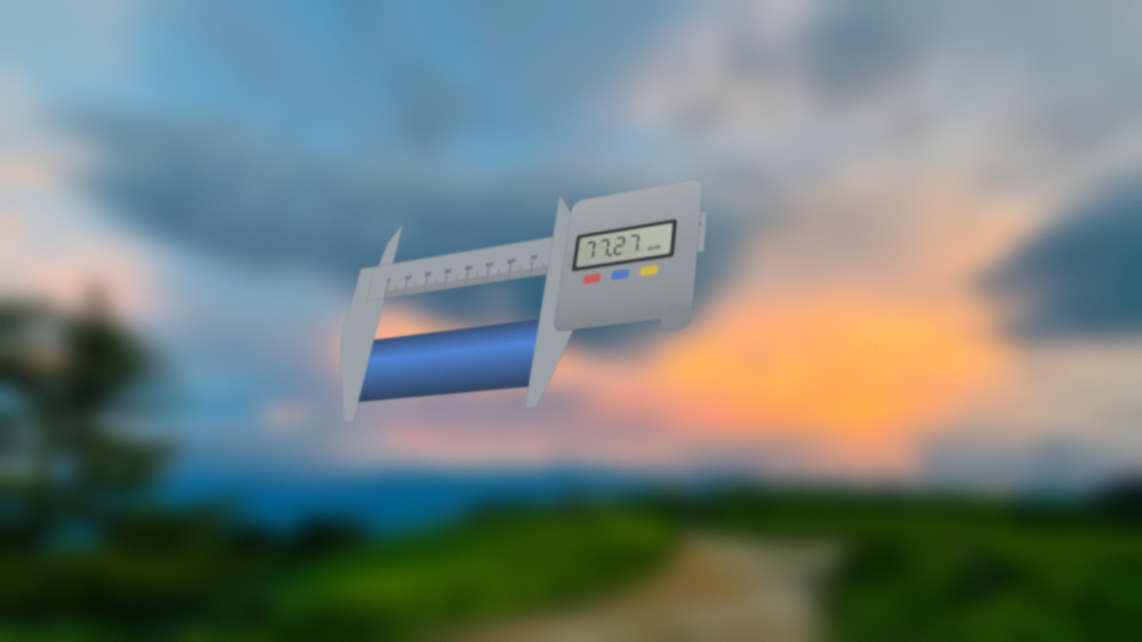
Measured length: 77.27 mm
